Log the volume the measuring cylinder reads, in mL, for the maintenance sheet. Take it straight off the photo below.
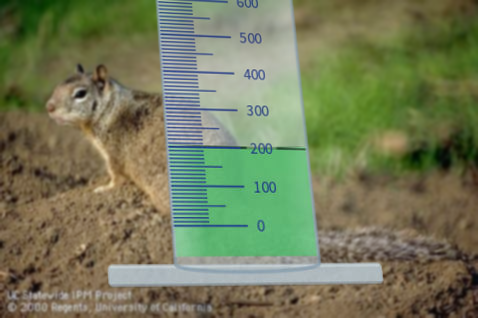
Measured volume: 200 mL
